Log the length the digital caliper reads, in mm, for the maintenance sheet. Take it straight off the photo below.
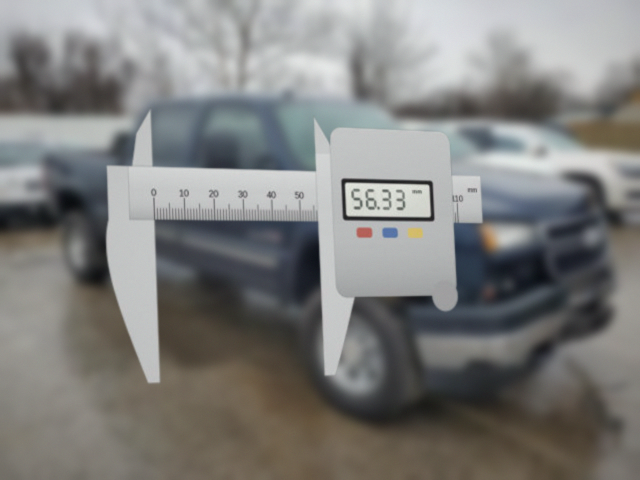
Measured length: 56.33 mm
